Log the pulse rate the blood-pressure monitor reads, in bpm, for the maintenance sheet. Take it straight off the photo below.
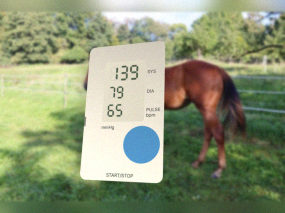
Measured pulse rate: 65 bpm
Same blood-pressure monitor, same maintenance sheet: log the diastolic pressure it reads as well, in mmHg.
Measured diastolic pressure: 79 mmHg
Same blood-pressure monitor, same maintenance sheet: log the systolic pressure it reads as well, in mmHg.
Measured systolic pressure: 139 mmHg
